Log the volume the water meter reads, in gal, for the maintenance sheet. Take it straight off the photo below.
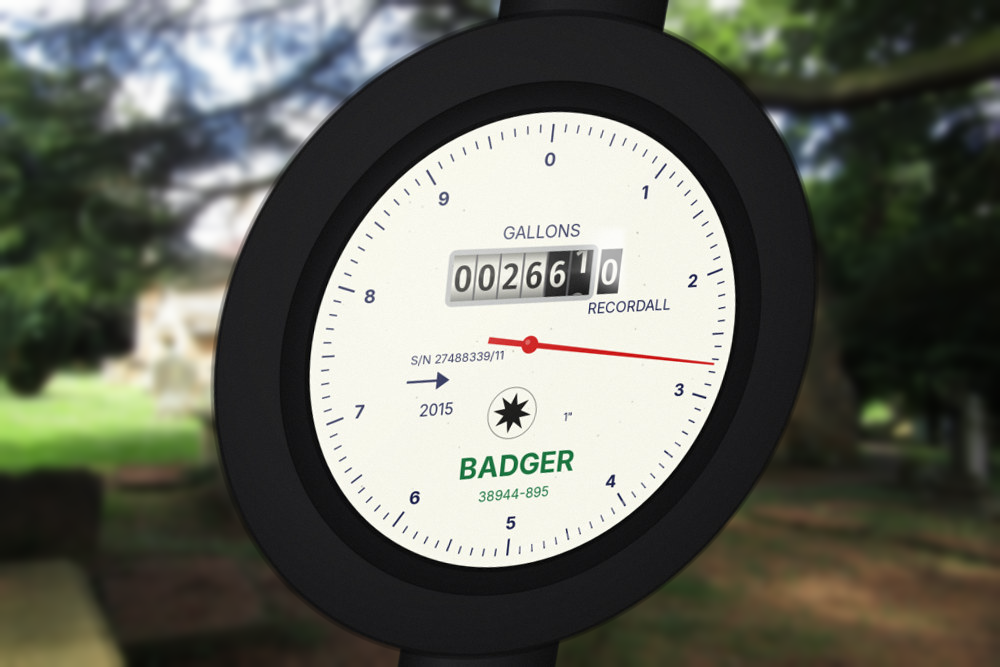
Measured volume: 26612.7 gal
